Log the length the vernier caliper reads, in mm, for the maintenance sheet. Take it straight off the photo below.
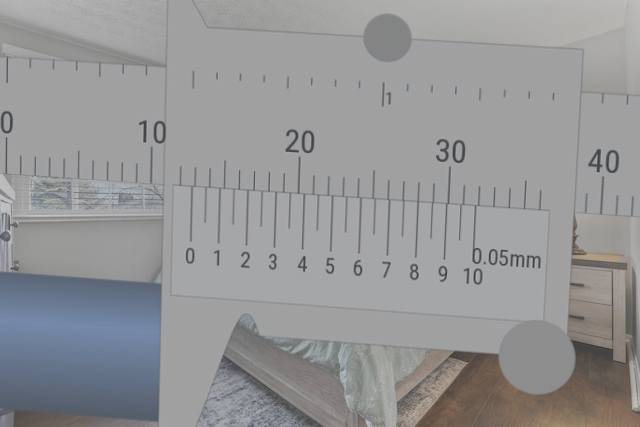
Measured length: 12.8 mm
